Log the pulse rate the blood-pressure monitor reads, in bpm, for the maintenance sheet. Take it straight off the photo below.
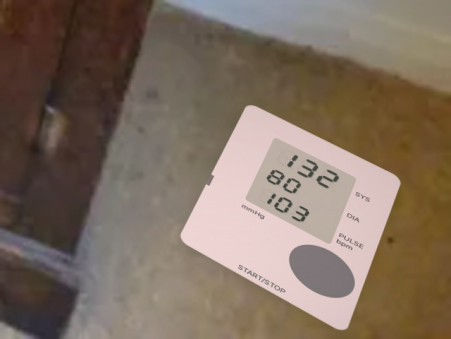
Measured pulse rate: 103 bpm
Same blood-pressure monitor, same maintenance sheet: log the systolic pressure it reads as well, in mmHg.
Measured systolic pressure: 132 mmHg
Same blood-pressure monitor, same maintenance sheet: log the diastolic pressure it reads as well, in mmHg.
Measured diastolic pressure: 80 mmHg
